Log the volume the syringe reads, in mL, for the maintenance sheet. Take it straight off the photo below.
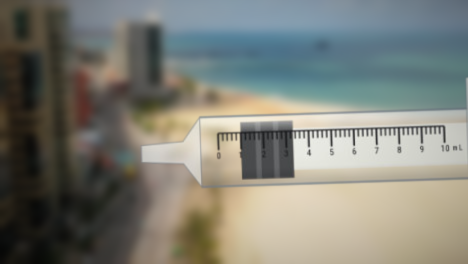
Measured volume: 1 mL
